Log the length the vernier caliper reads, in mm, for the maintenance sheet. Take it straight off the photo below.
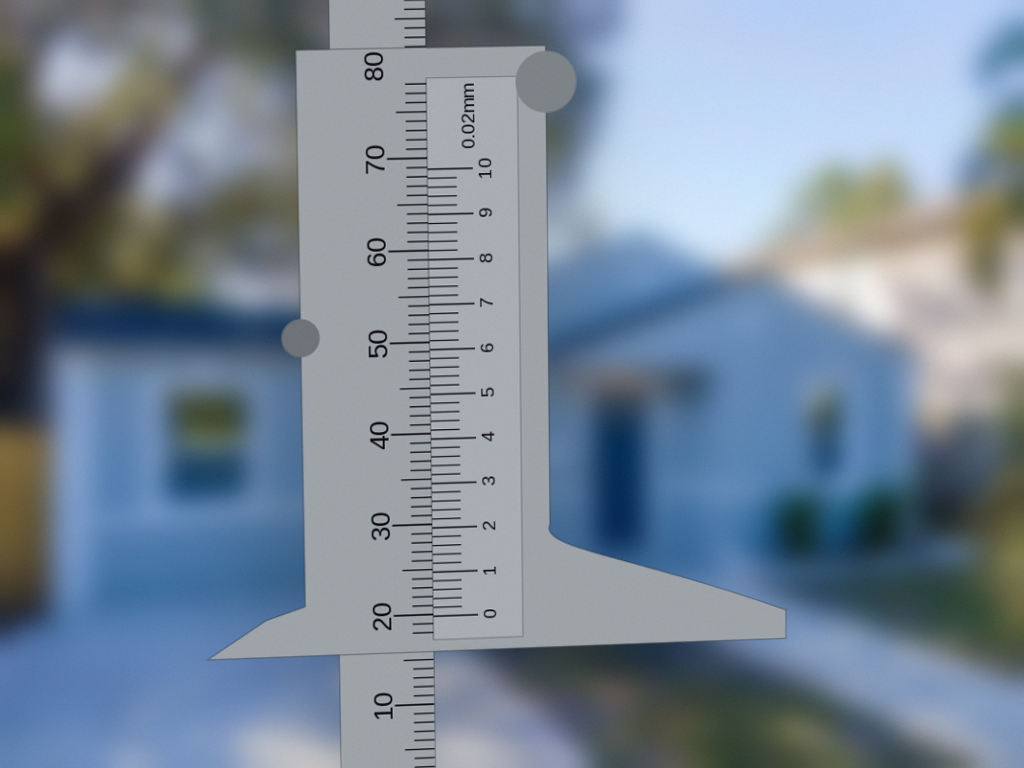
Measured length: 19.8 mm
